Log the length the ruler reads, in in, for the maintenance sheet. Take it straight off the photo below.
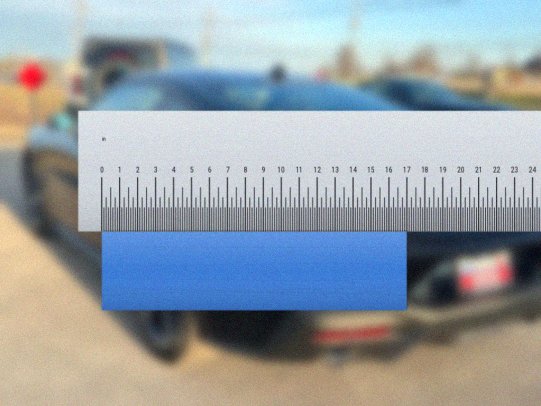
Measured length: 17 in
